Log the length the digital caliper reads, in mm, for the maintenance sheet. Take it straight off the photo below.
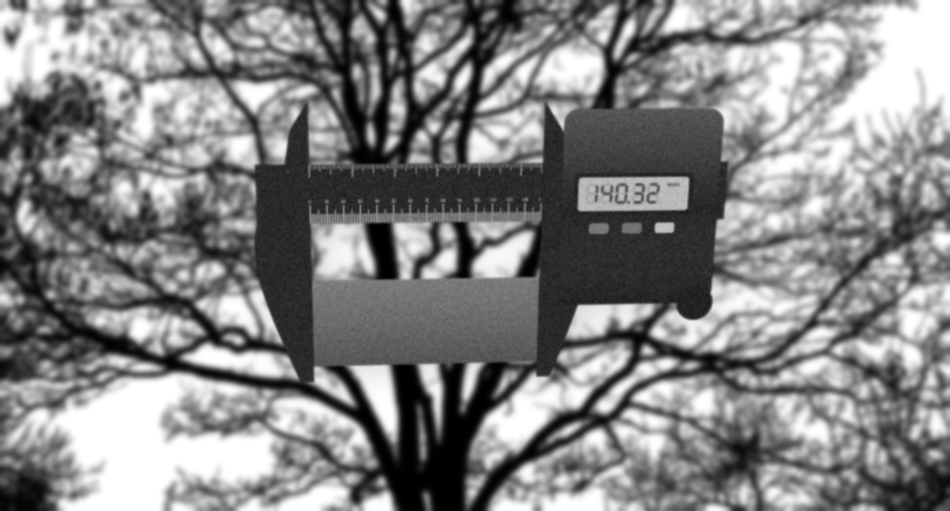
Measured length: 140.32 mm
